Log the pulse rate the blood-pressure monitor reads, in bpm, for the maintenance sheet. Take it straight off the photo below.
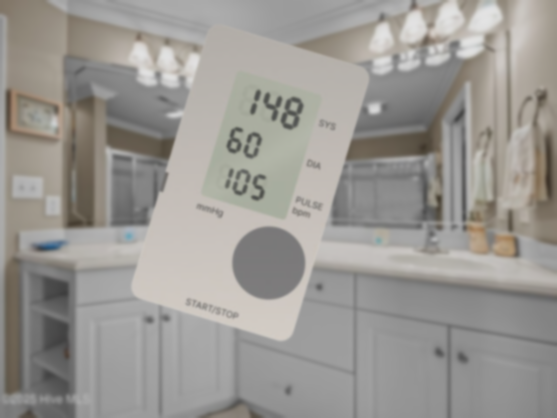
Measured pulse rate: 105 bpm
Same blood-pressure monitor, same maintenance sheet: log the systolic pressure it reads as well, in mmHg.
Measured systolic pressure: 148 mmHg
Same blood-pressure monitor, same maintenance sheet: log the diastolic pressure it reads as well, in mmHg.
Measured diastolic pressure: 60 mmHg
